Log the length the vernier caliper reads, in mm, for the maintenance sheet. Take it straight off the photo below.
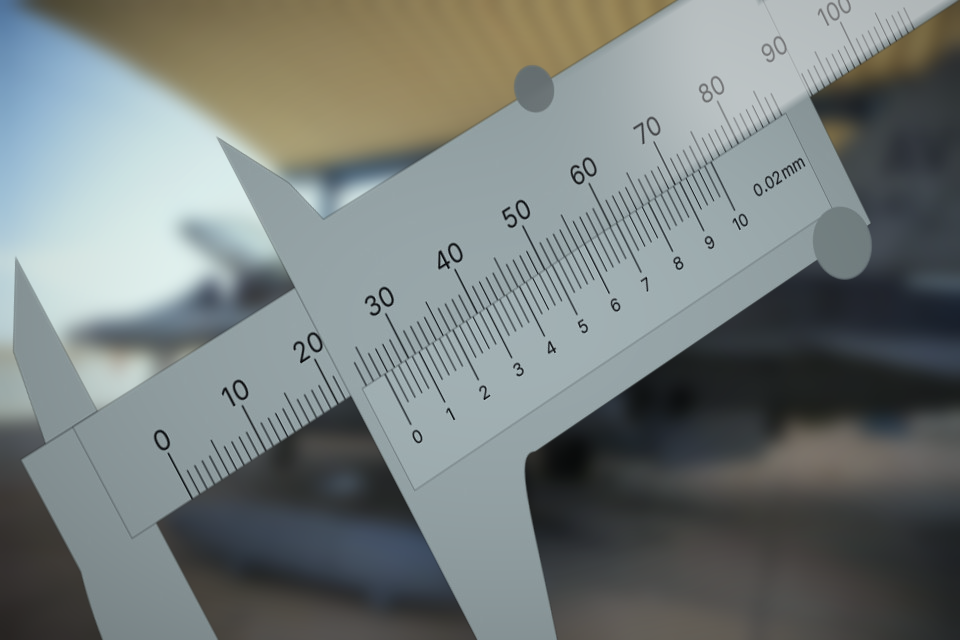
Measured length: 26.6 mm
